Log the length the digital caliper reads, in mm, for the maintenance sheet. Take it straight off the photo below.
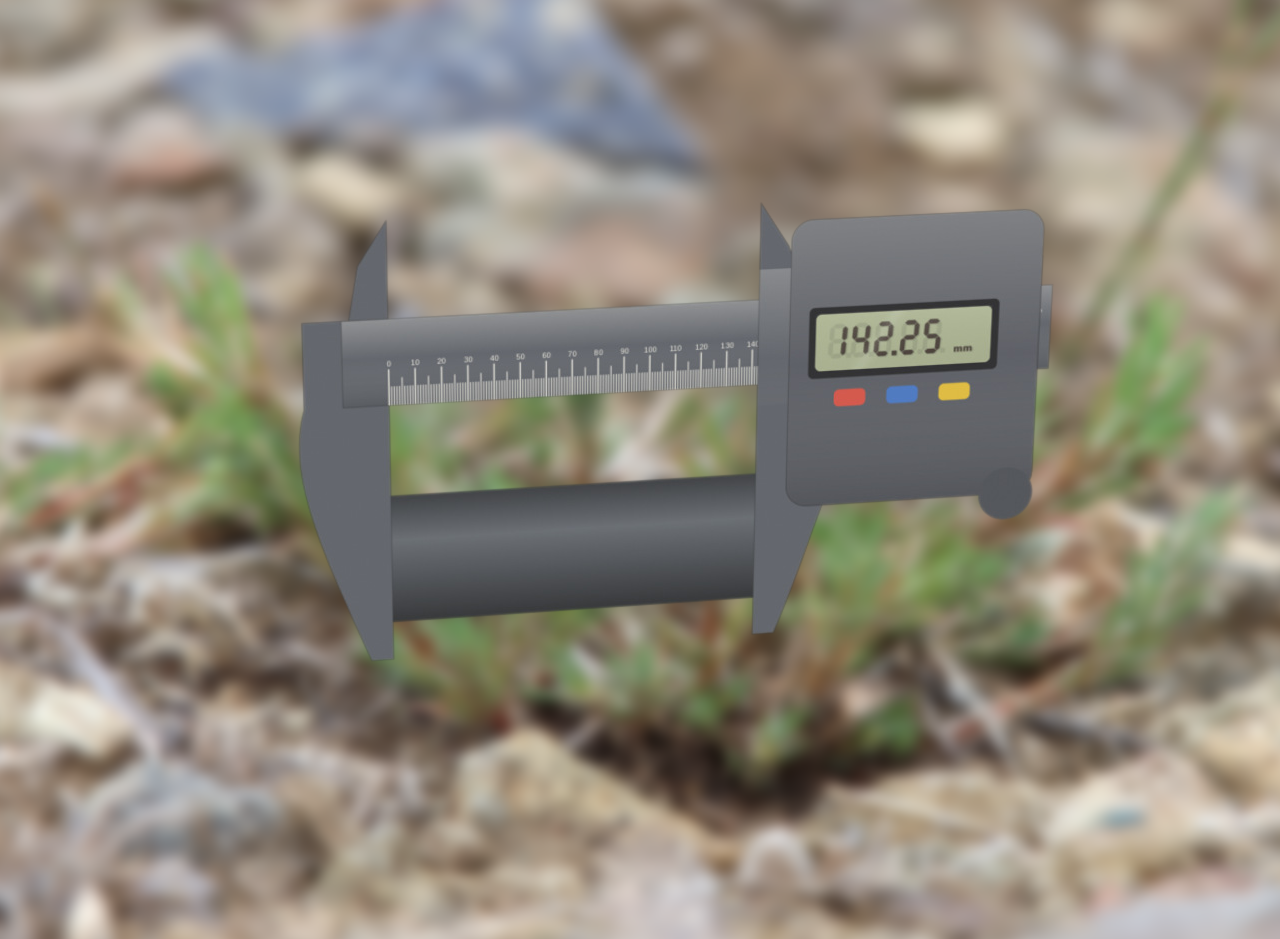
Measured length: 142.25 mm
